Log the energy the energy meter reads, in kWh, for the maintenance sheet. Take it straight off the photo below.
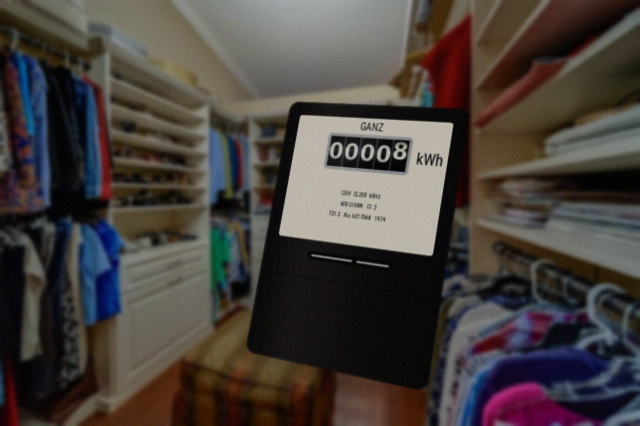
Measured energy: 8 kWh
